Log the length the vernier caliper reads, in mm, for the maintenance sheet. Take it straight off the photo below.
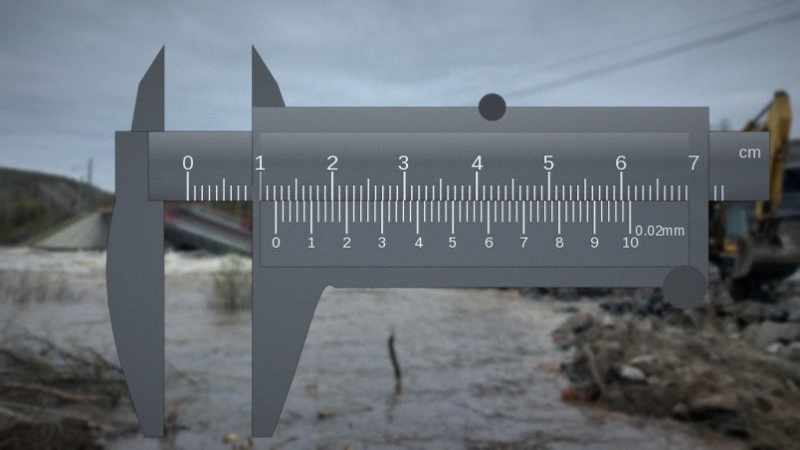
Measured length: 12.2 mm
